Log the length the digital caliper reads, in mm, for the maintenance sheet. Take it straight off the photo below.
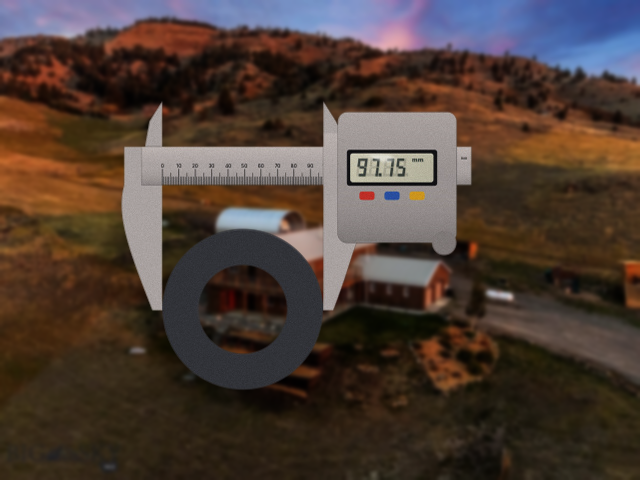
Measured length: 97.75 mm
